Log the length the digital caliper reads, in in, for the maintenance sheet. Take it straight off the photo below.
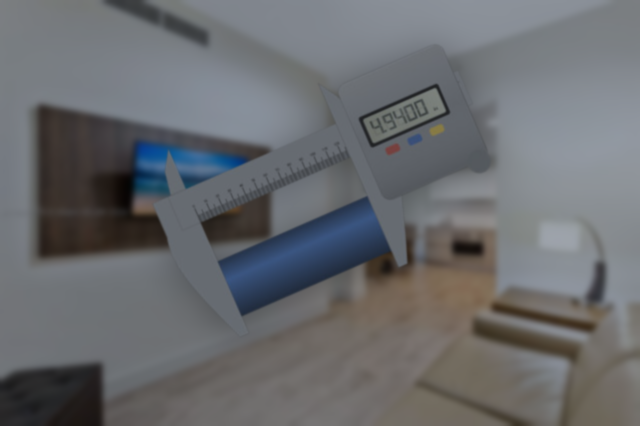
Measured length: 4.9400 in
